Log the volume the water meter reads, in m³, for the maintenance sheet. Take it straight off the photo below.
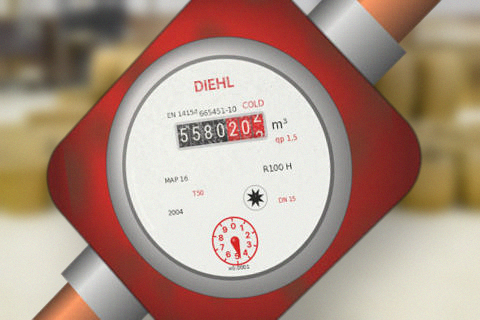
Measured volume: 5580.2024 m³
